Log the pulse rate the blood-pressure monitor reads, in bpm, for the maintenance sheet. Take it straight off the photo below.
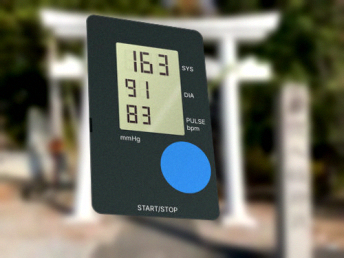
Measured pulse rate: 83 bpm
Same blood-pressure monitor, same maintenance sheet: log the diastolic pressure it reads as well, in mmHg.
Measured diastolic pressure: 91 mmHg
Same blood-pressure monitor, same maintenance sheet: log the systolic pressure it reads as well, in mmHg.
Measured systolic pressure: 163 mmHg
